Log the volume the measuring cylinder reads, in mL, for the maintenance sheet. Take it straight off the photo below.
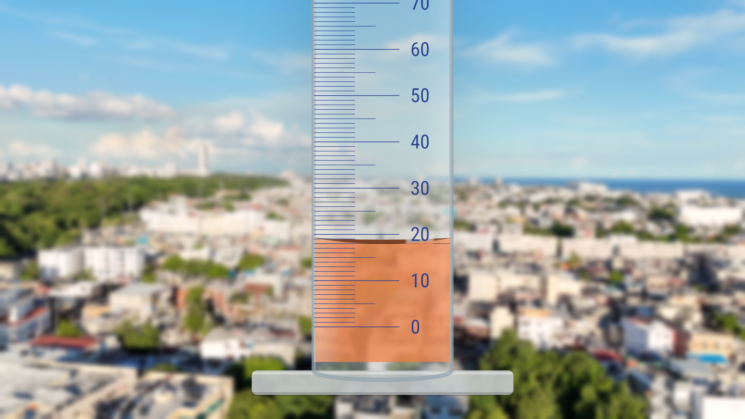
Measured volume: 18 mL
